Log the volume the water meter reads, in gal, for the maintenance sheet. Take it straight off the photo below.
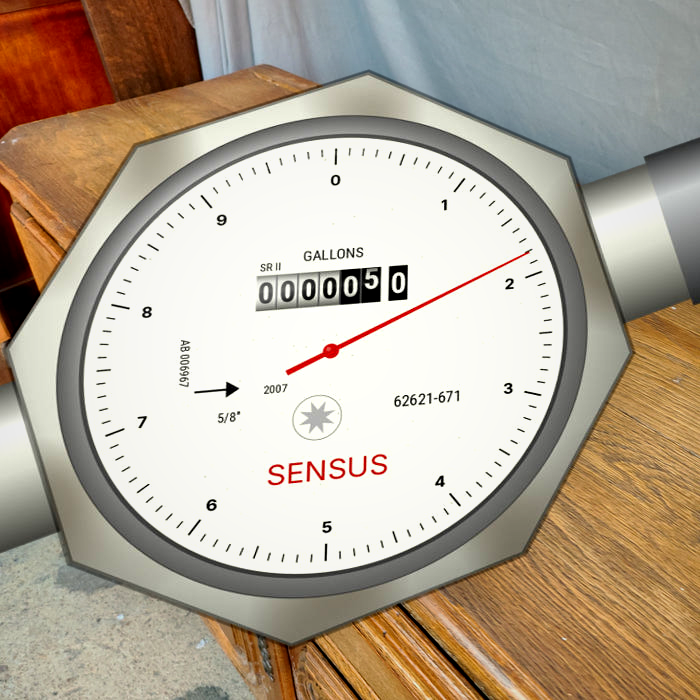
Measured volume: 51.8 gal
